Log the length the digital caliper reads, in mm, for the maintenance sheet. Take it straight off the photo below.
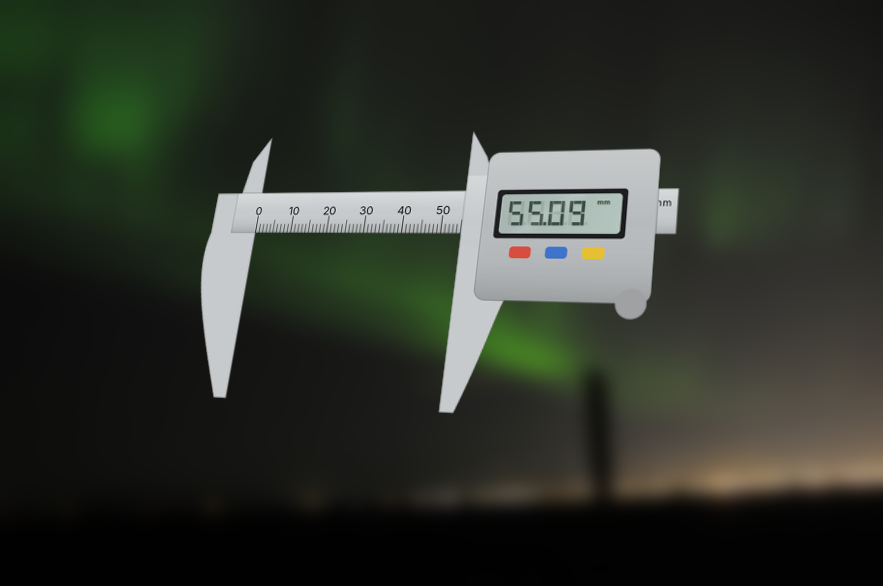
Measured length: 55.09 mm
